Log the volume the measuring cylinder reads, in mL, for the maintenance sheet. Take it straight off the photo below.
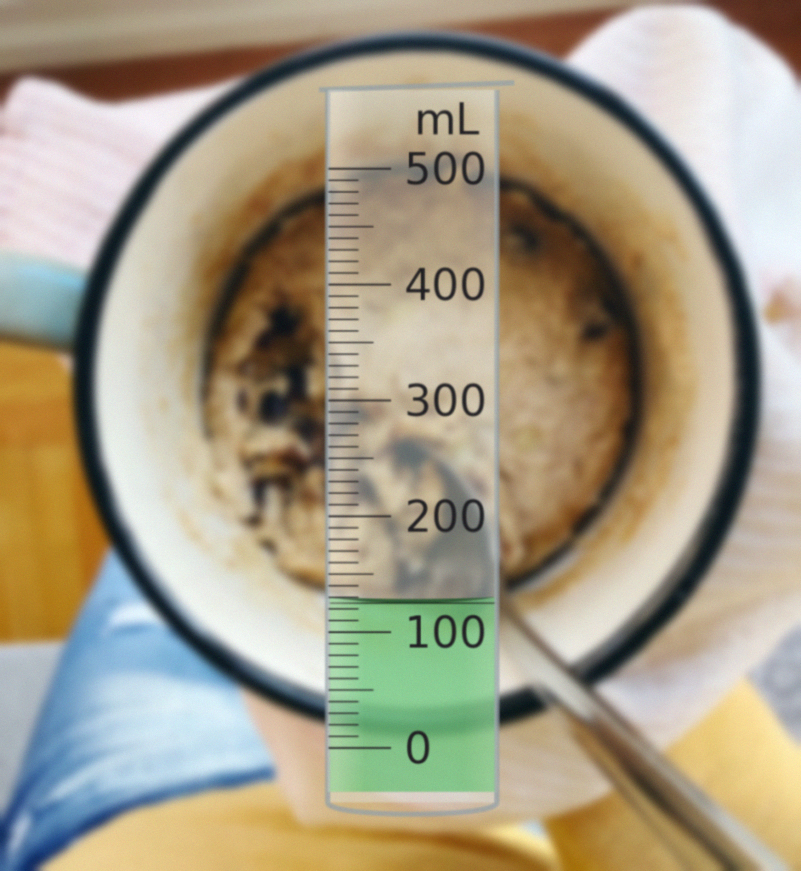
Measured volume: 125 mL
